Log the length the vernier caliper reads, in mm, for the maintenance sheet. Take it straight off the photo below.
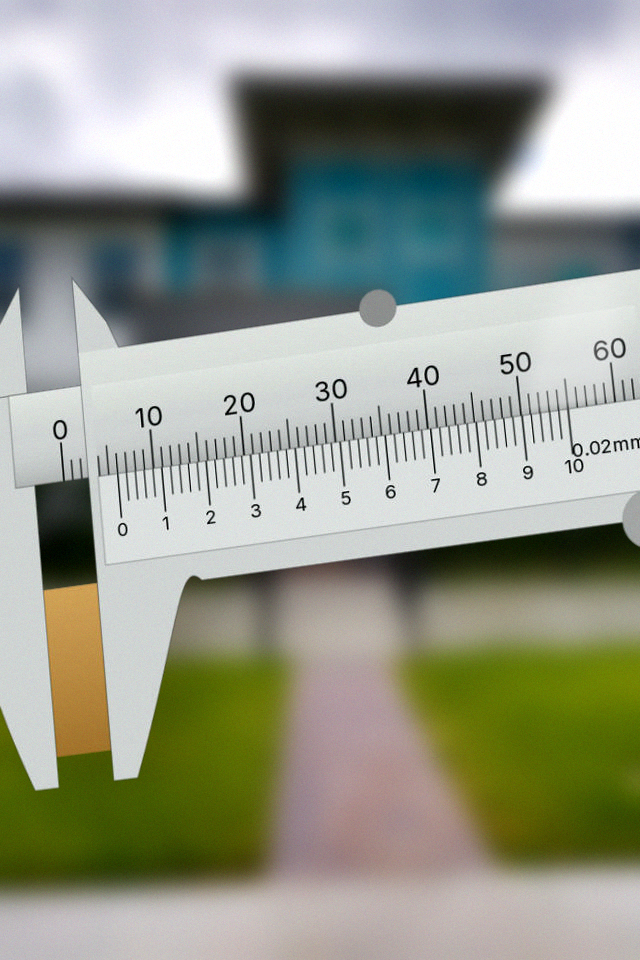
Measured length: 6.0 mm
